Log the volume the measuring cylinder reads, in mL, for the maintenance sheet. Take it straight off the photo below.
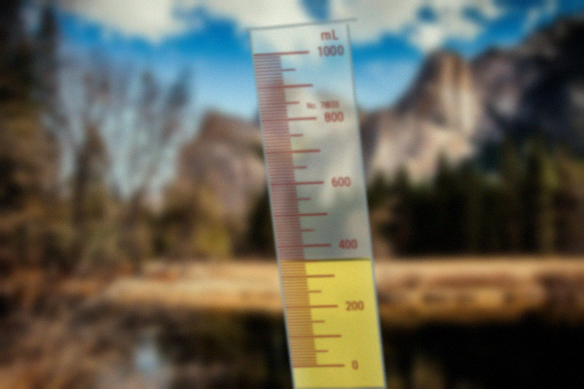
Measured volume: 350 mL
